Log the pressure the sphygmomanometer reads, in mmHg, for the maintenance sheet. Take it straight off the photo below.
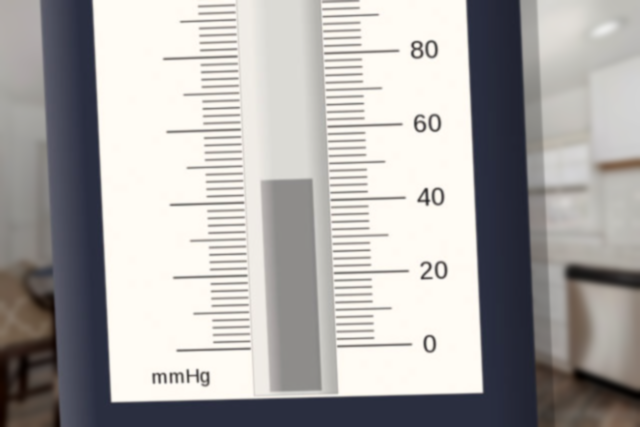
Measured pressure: 46 mmHg
